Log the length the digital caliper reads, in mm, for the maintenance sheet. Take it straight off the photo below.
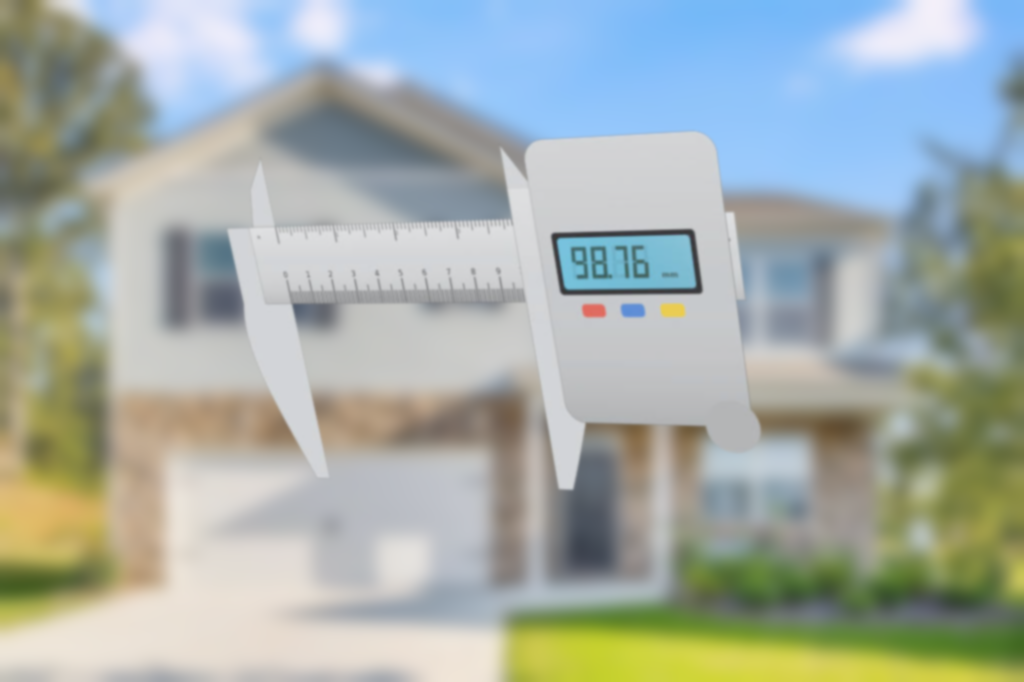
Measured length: 98.76 mm
